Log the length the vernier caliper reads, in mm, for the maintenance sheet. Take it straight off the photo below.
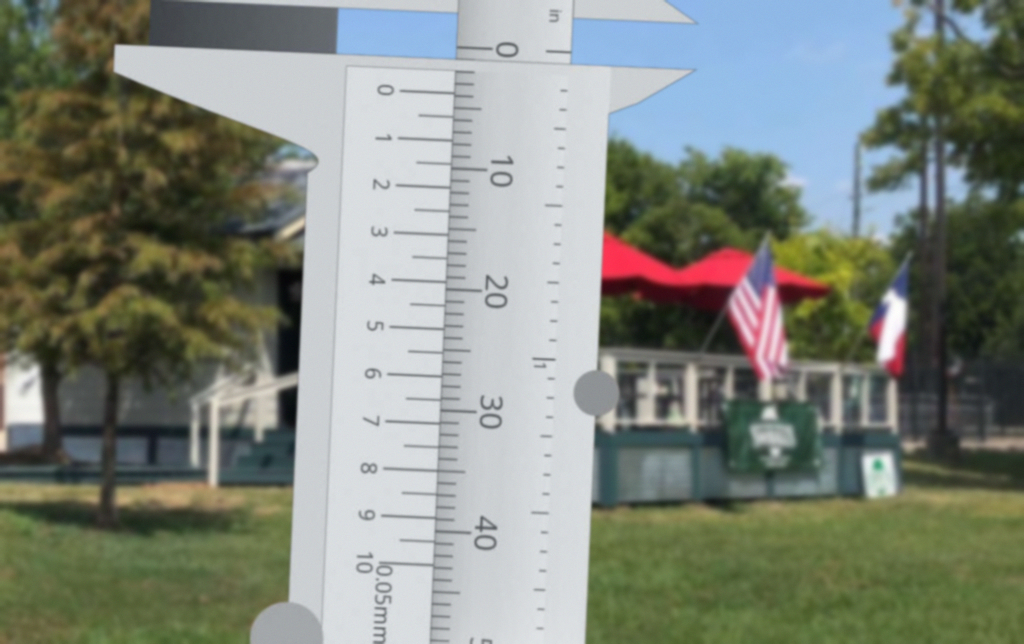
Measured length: 3.8 mm
